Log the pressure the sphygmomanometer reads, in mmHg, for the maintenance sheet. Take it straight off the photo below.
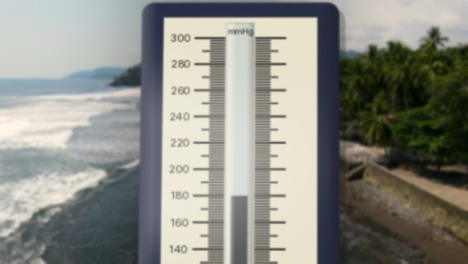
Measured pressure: 180 mmHg
